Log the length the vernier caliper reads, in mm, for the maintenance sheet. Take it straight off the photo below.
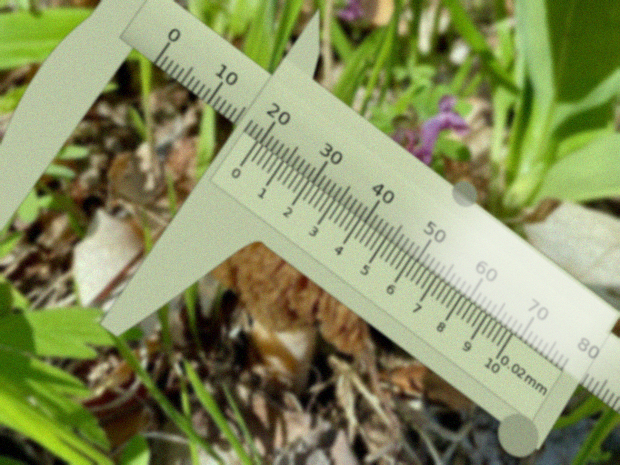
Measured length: 19.5 mm
